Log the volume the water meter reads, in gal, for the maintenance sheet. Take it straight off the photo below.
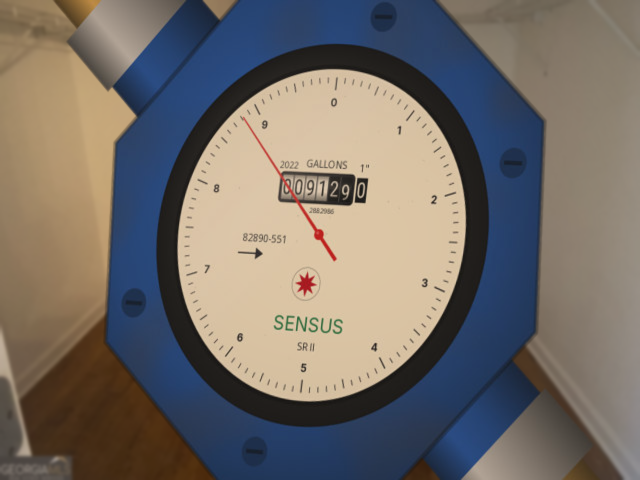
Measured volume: 91288.8 gal
